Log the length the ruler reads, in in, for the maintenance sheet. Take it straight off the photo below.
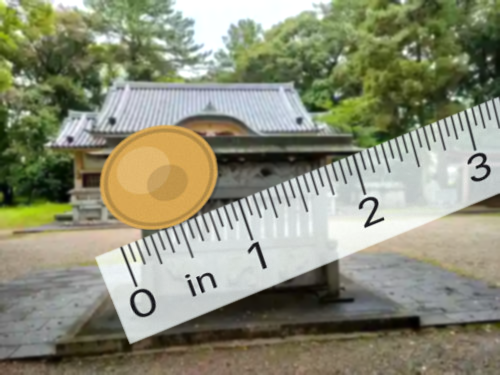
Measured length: 0.9375 in
